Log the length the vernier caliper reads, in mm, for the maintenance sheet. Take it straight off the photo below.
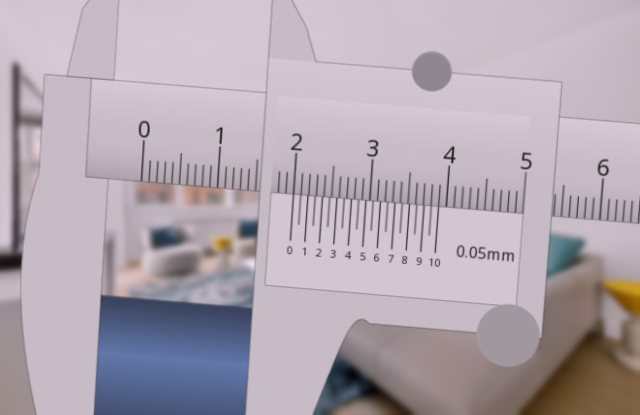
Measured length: 20.0 mm
